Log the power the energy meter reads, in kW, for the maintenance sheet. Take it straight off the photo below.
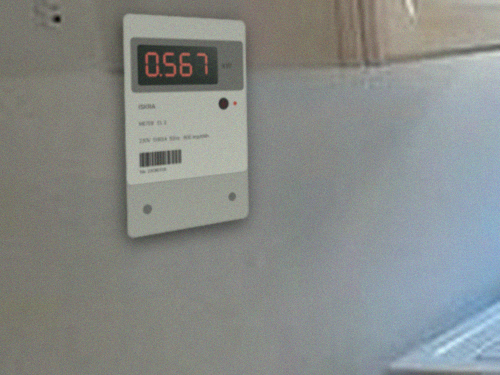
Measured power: 0.567 kW
